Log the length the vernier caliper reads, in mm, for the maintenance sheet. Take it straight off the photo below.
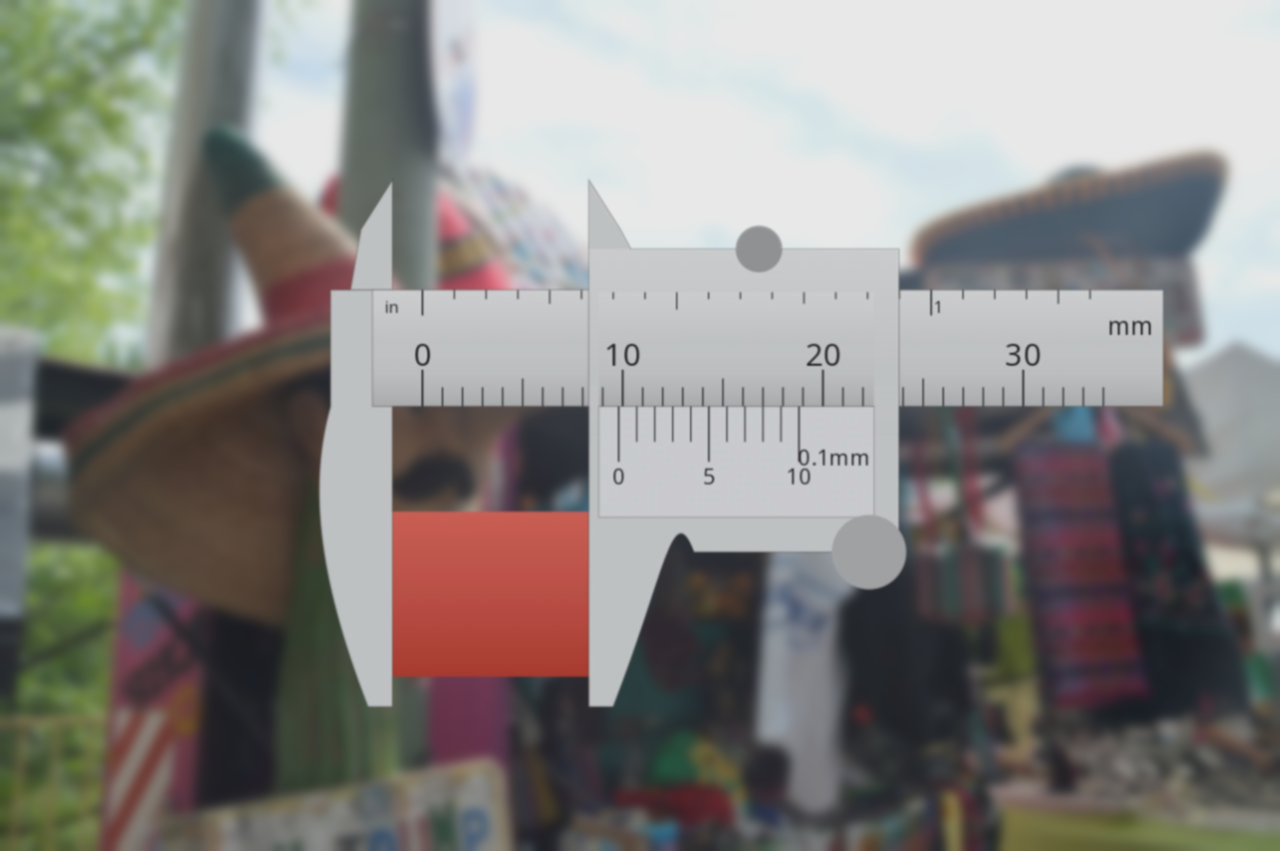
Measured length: 9.8 mm
